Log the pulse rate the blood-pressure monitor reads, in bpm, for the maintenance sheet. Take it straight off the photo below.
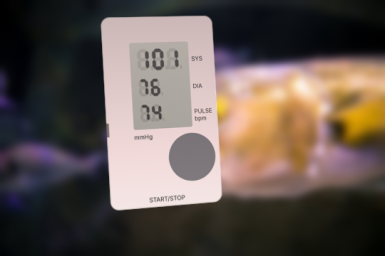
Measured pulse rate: 74 bpm
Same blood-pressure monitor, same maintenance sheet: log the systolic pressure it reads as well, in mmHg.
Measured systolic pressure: 101 mmHg
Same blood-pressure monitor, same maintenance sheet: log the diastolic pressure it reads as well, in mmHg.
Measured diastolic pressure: 76 mmHg
